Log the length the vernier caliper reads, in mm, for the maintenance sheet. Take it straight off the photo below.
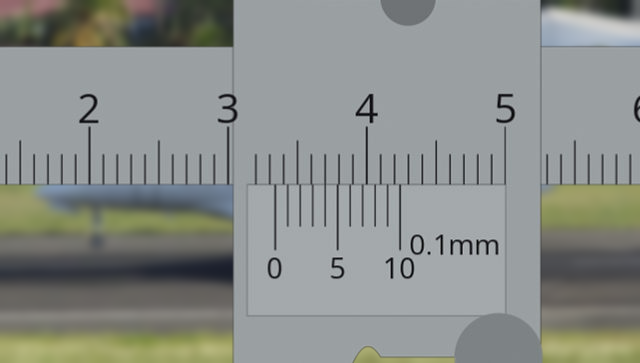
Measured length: 33.4 mm
